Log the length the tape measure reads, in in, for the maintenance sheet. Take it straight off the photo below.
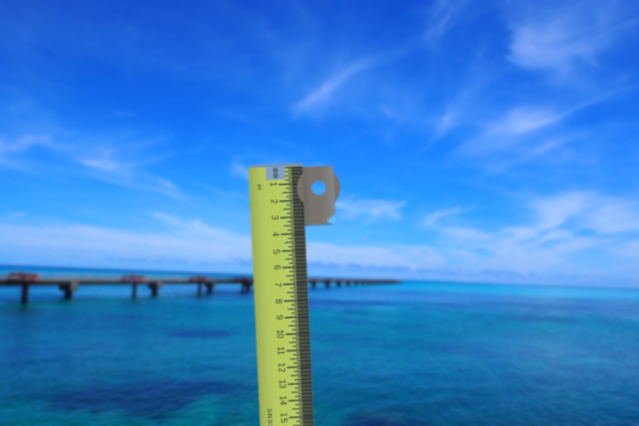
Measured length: 3.5 in
